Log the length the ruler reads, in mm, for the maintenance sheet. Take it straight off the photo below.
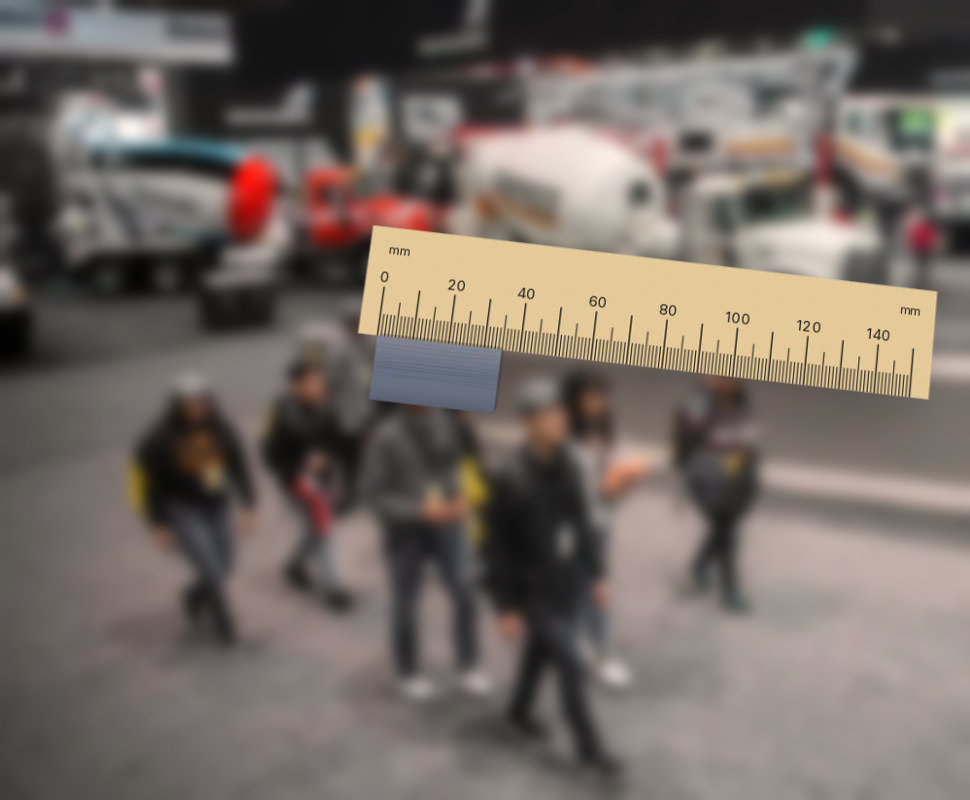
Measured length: 35 mm
